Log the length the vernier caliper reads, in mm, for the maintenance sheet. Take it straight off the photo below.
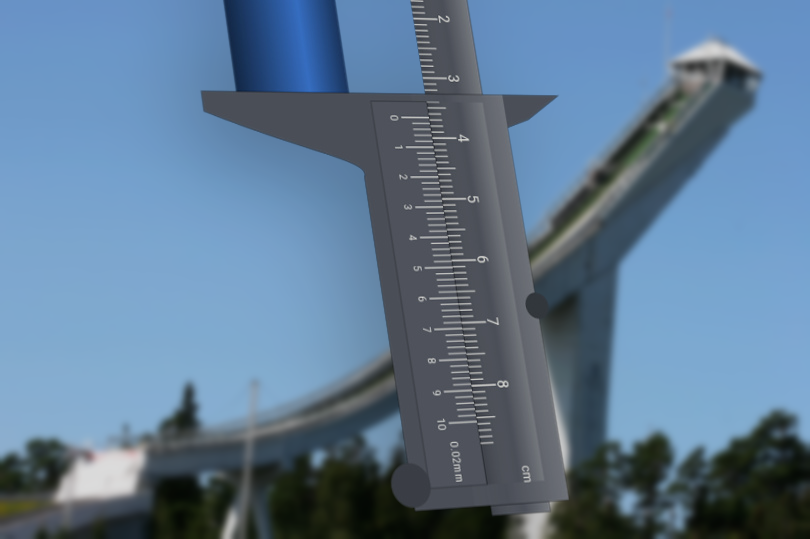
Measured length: 36.6 mm
